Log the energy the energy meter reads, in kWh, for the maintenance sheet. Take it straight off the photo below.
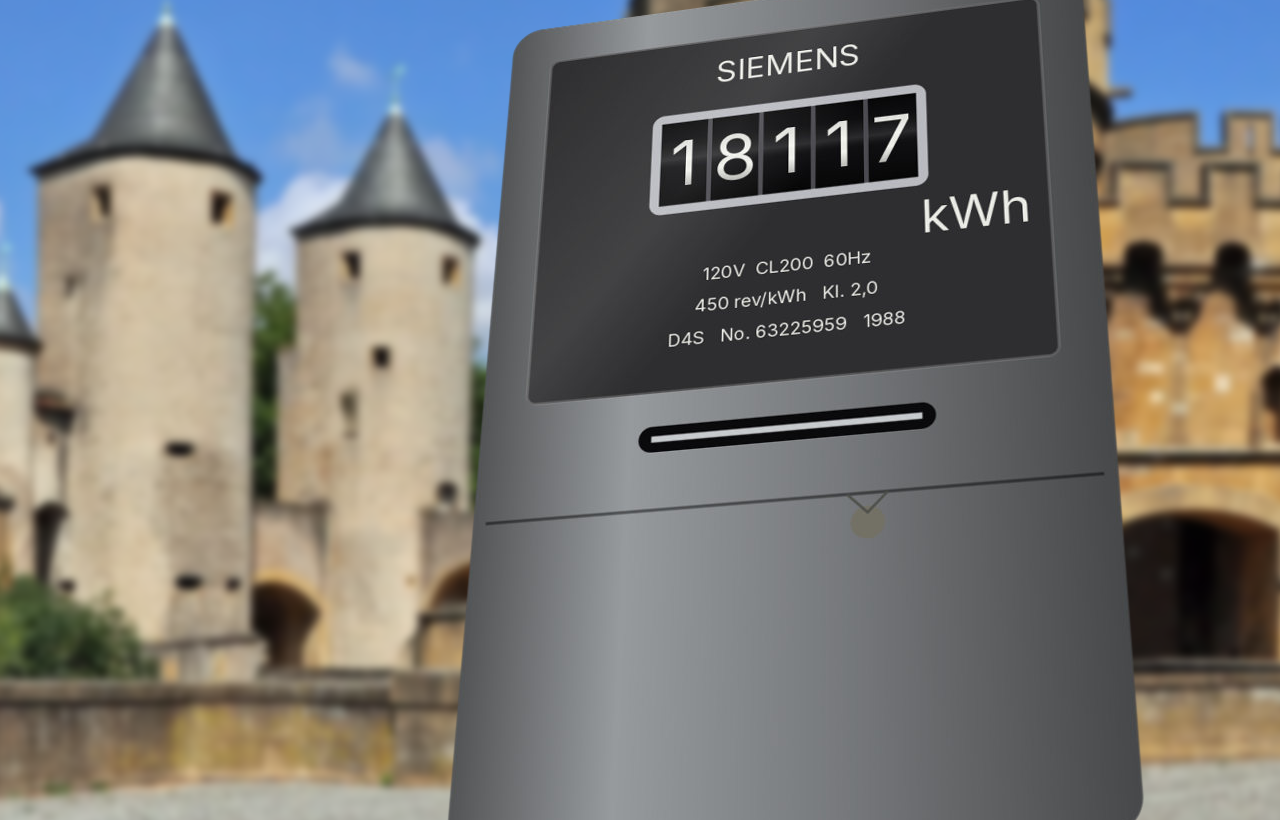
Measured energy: 18117 kWh
